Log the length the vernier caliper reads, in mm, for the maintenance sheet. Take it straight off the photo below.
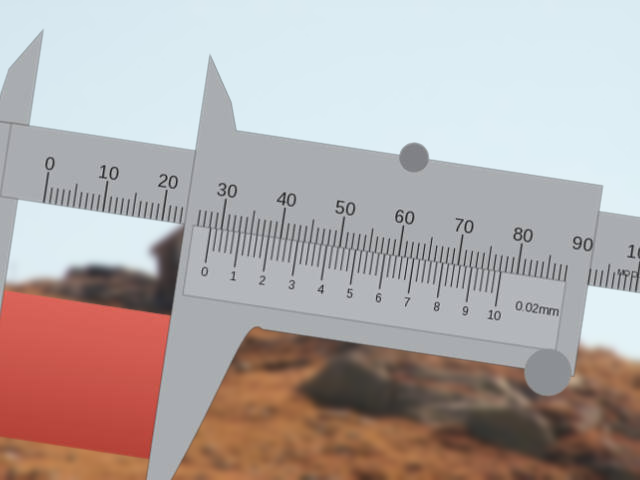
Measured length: 28.2 mm
